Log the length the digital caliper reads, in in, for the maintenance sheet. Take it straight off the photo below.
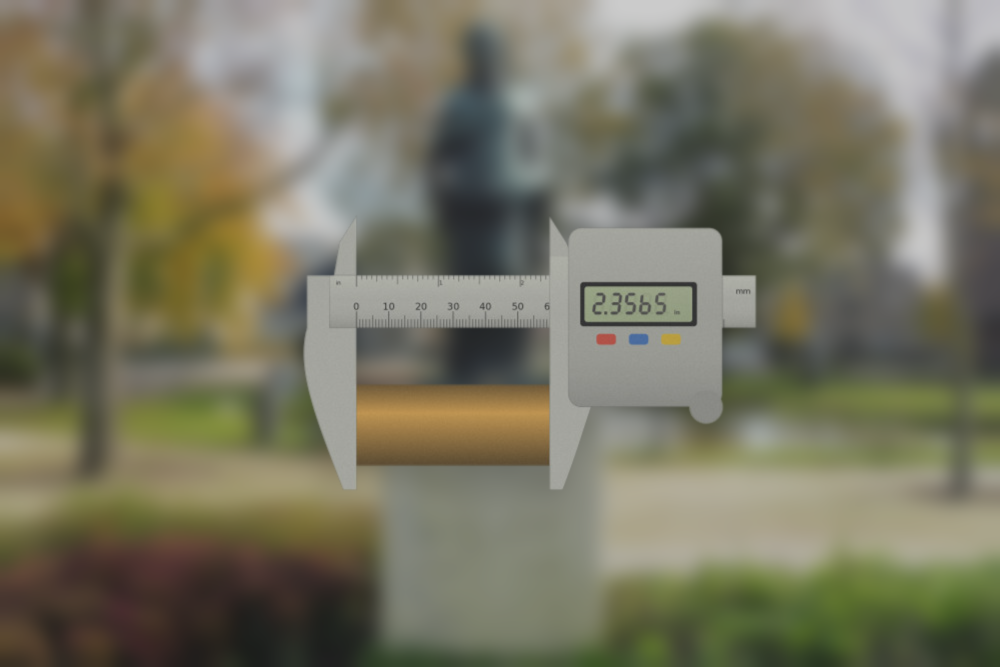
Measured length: 2.3565 in
